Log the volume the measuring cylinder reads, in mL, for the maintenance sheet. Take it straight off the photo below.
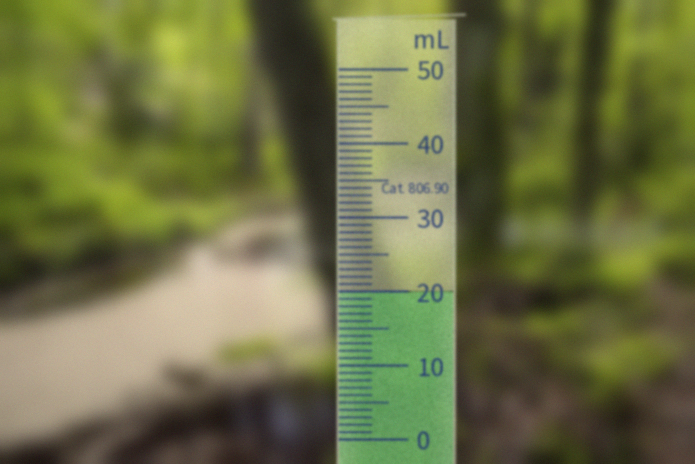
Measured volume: 20 mL
